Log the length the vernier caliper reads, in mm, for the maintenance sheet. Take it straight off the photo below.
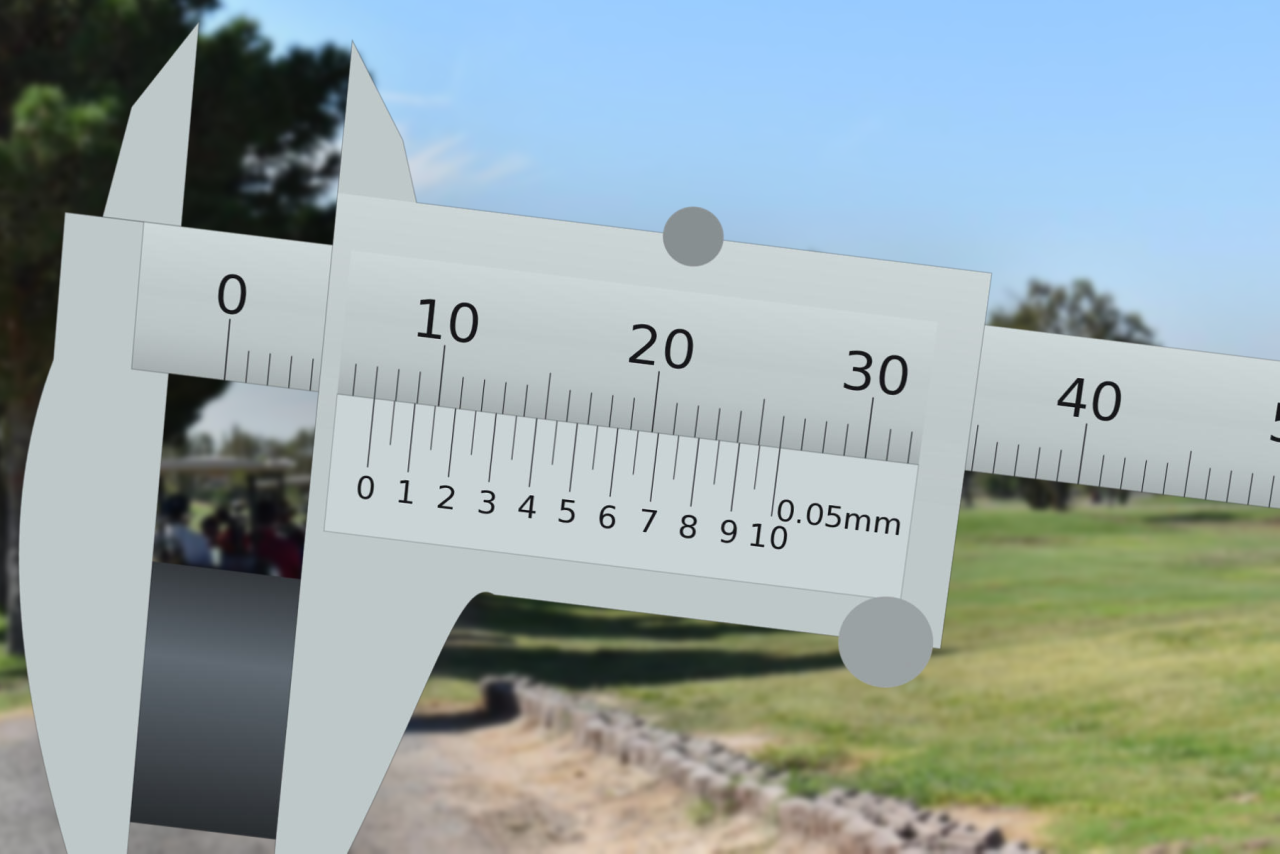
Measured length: 7.0 mm
